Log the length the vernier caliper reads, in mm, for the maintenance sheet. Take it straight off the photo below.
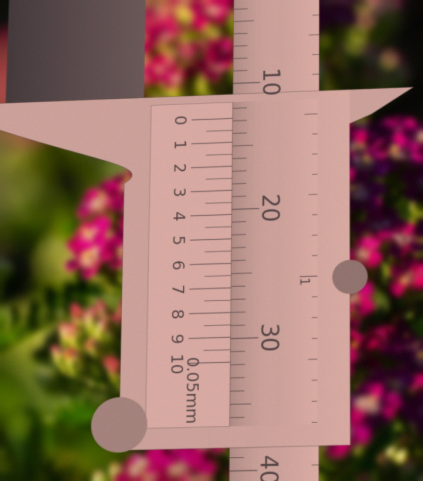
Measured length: 12.8 mm
